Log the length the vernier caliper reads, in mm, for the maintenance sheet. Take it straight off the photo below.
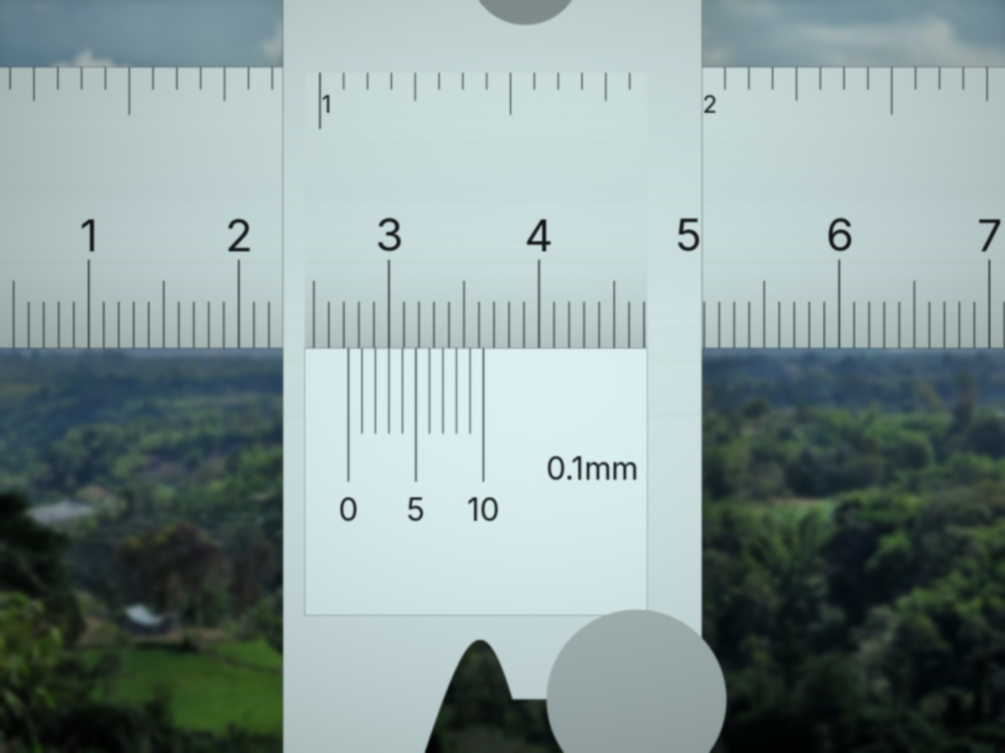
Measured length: 27.3 mm
